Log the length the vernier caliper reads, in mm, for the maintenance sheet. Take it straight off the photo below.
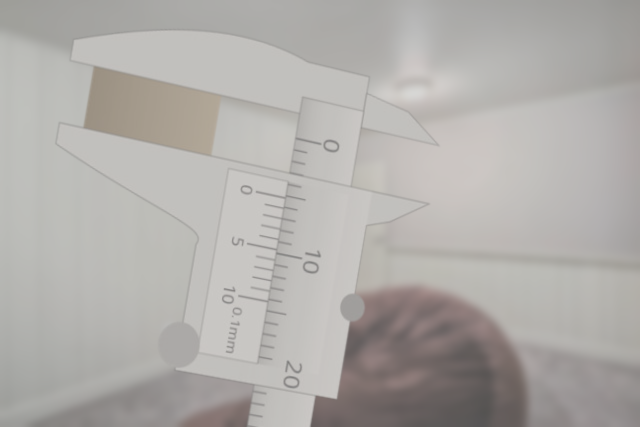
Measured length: 5.2 mm
